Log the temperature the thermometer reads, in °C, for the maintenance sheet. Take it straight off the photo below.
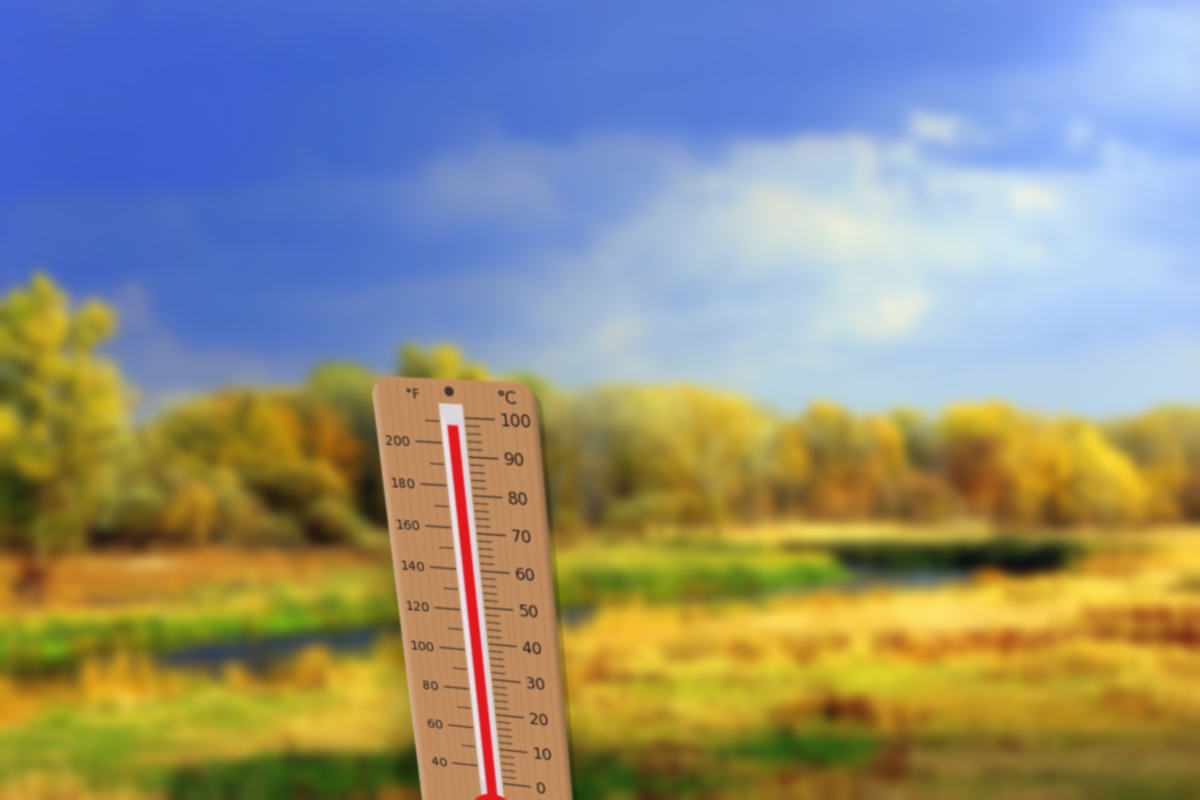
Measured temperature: 98 °C
